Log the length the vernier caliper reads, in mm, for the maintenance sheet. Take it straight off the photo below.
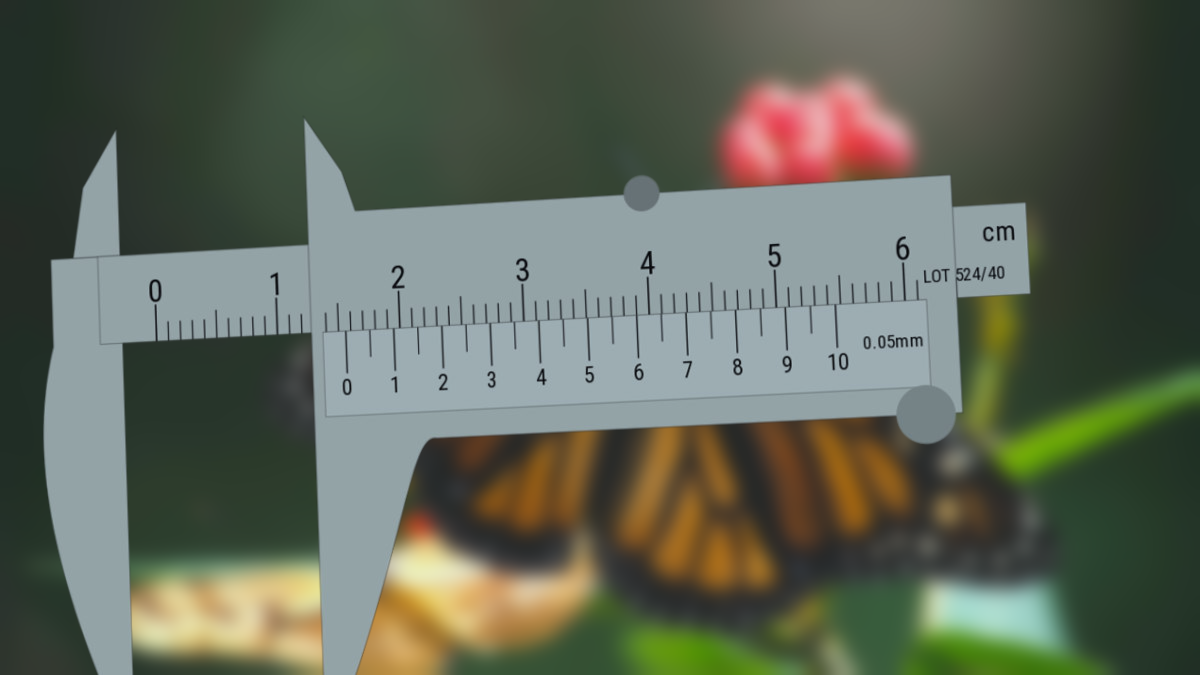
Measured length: 15.6 mm
